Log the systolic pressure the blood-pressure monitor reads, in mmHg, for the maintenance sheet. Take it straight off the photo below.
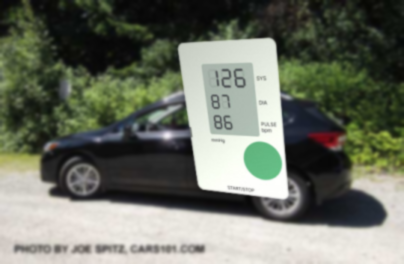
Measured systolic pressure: 126 mmHg
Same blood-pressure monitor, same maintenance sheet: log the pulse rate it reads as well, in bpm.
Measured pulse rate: 86 bpm
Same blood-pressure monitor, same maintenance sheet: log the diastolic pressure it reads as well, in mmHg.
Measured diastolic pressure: 87 mmHg
